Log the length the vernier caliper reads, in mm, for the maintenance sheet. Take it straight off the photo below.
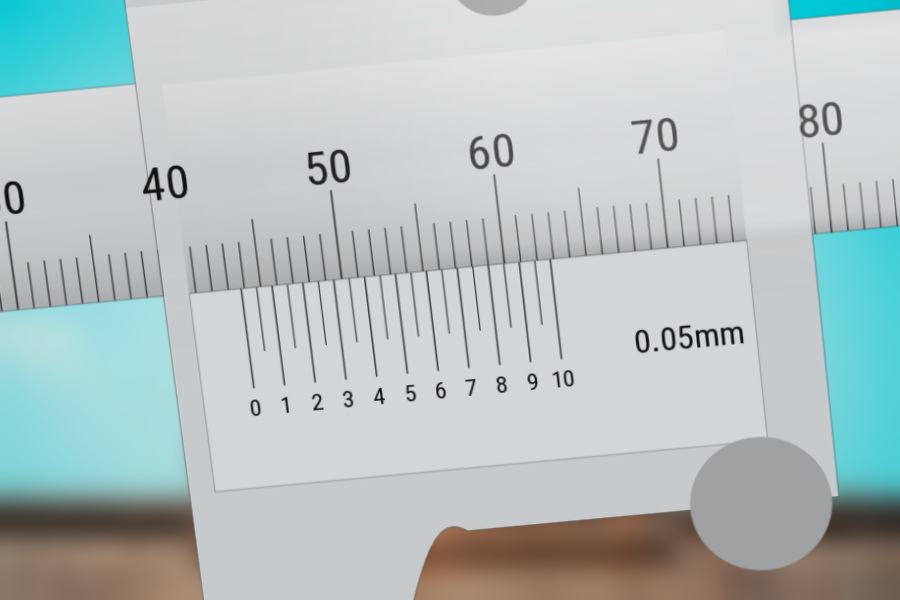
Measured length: 43.8 mm
